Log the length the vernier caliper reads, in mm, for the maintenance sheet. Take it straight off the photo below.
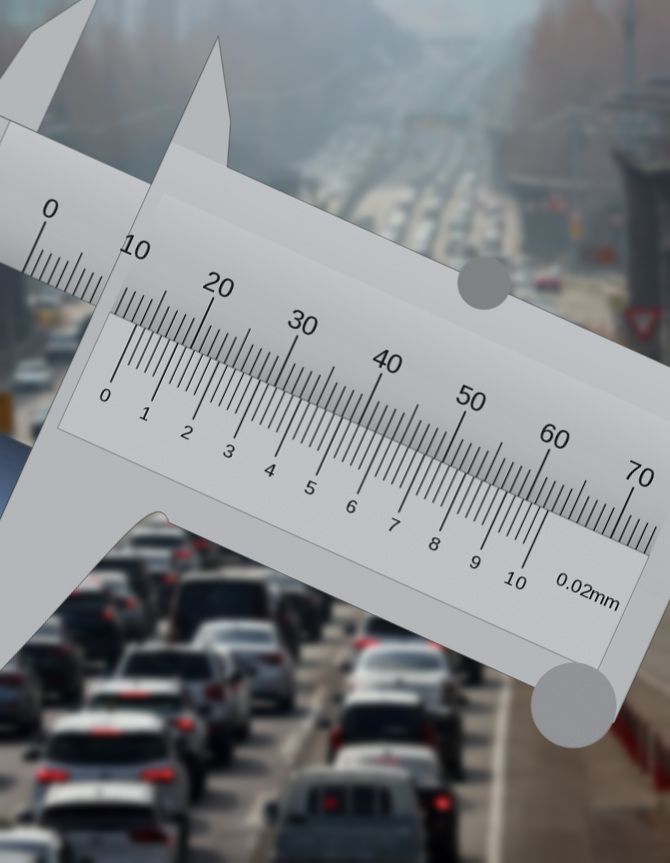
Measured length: 13.6 mm
